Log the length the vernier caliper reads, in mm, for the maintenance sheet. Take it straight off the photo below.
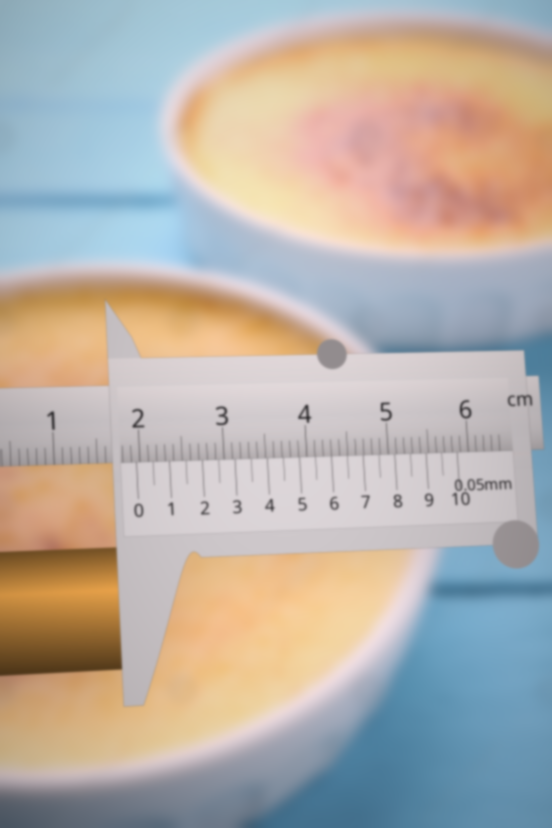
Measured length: 19.6 mm
